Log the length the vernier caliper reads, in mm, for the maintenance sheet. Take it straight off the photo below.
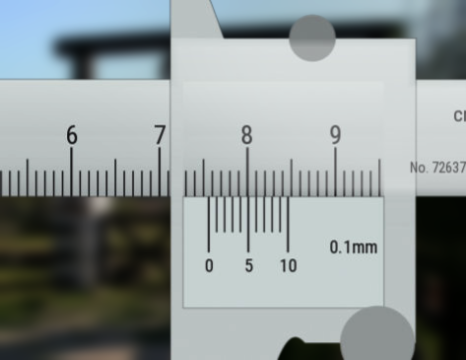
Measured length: 75.6 mm
